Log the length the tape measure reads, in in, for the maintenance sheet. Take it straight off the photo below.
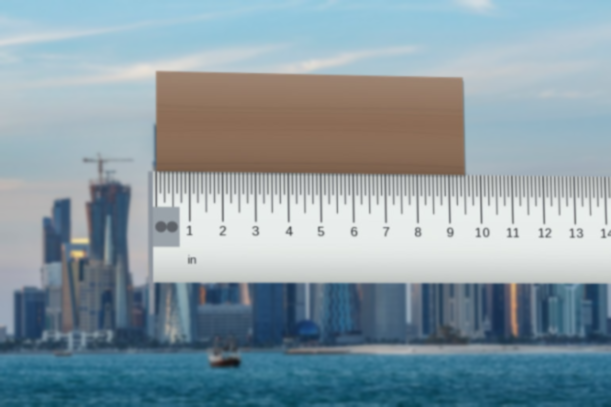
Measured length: 9.5 in
